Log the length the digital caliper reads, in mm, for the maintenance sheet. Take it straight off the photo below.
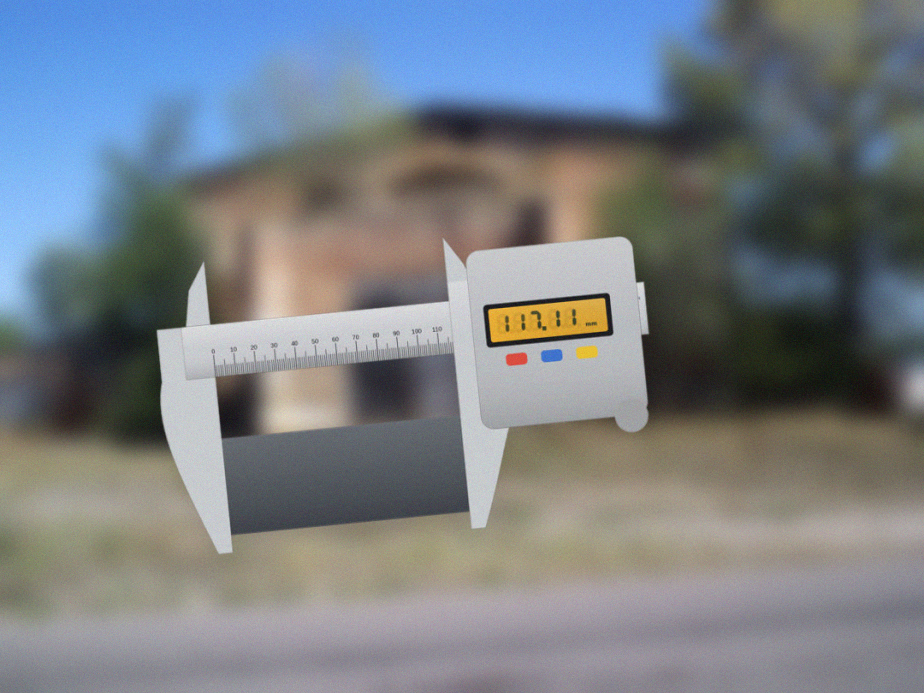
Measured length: 117.11 mm
